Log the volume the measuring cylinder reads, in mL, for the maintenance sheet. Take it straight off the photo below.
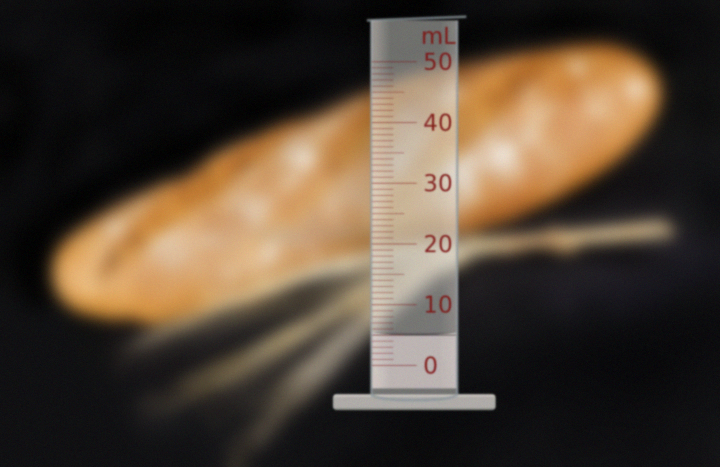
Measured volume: 5 mL
